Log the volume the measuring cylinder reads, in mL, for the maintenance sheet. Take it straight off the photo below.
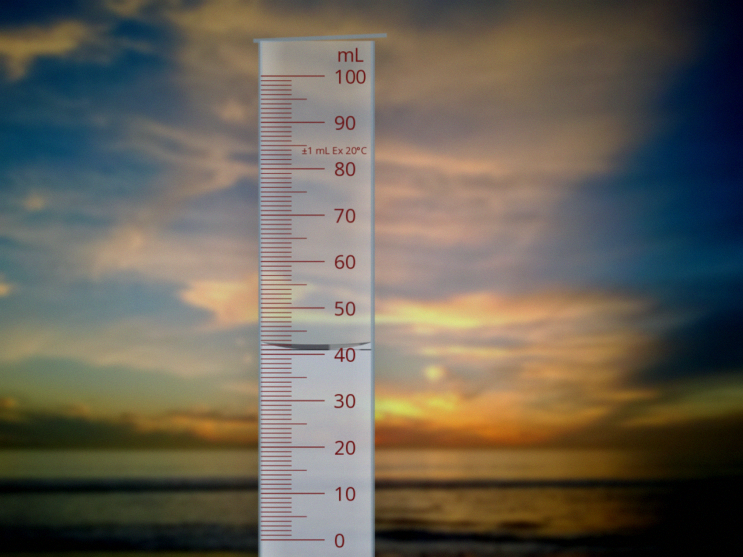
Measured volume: 41 mL
